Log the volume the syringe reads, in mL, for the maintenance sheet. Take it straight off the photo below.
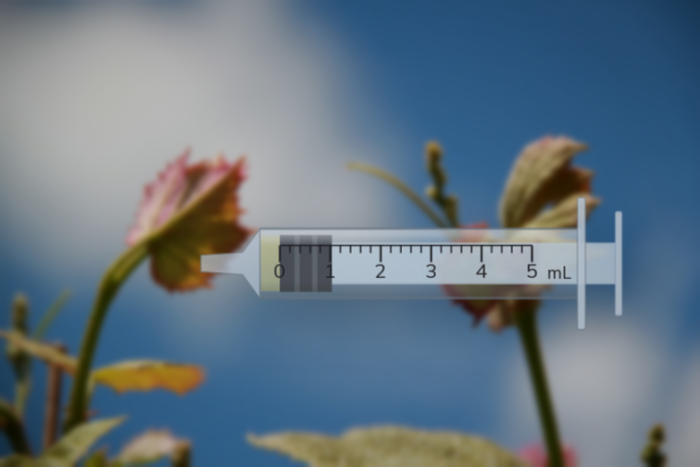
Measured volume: 0 mL
